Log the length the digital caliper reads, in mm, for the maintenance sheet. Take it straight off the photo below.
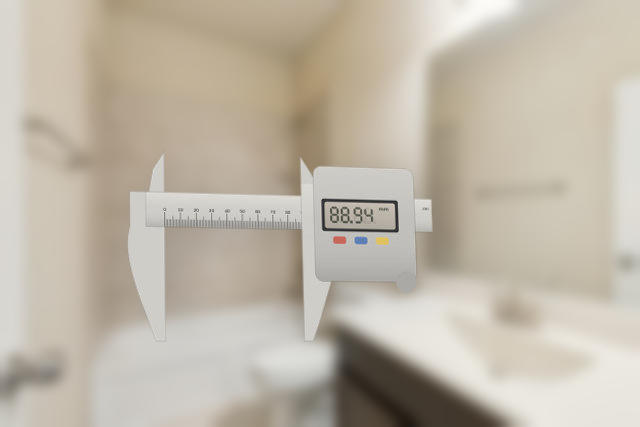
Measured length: 88.94 mm
